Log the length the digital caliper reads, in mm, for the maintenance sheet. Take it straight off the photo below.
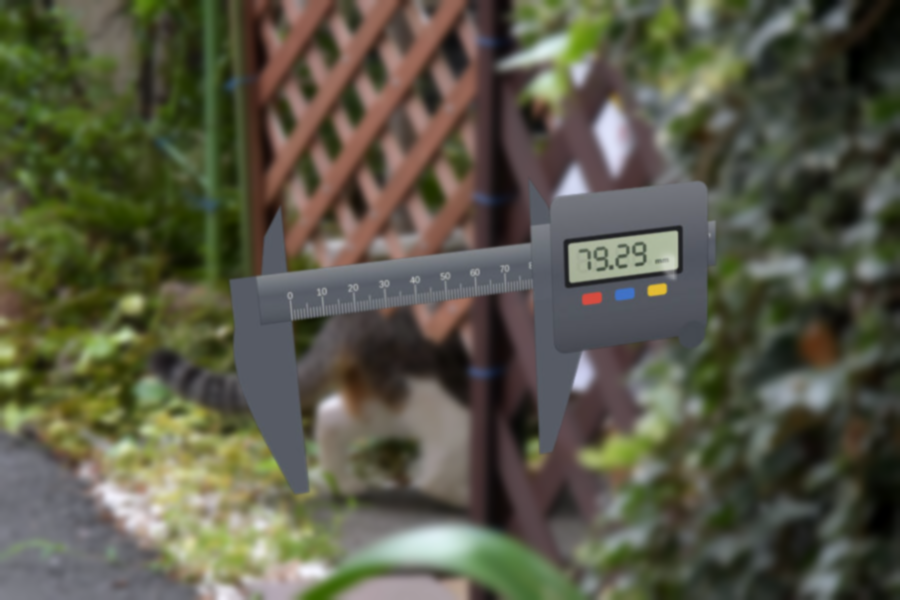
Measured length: 79.29 mm
